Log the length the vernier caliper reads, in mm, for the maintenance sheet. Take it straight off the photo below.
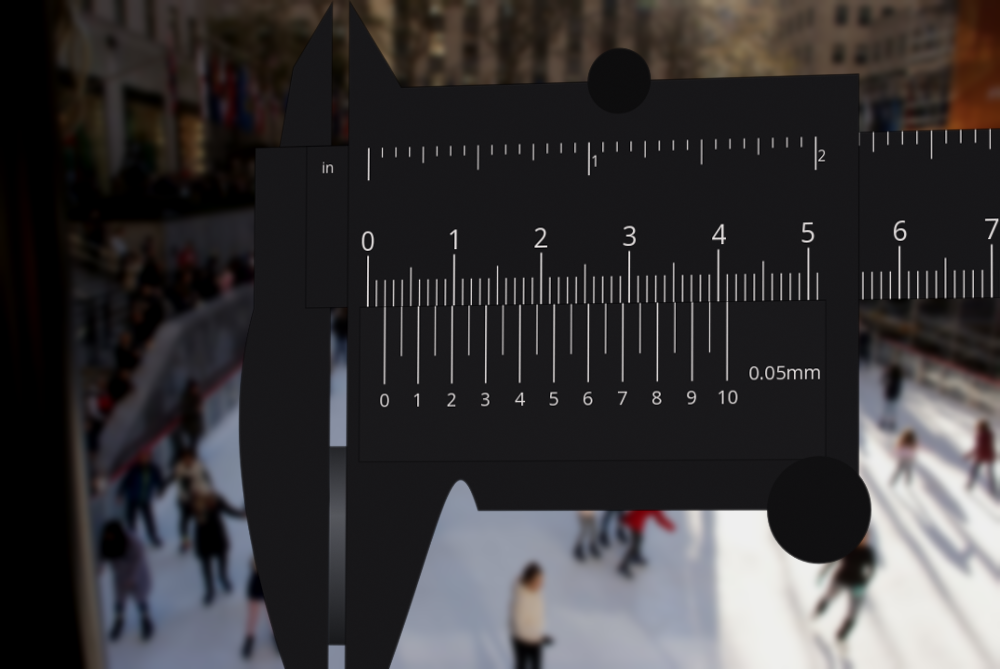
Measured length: 2.0 mm
